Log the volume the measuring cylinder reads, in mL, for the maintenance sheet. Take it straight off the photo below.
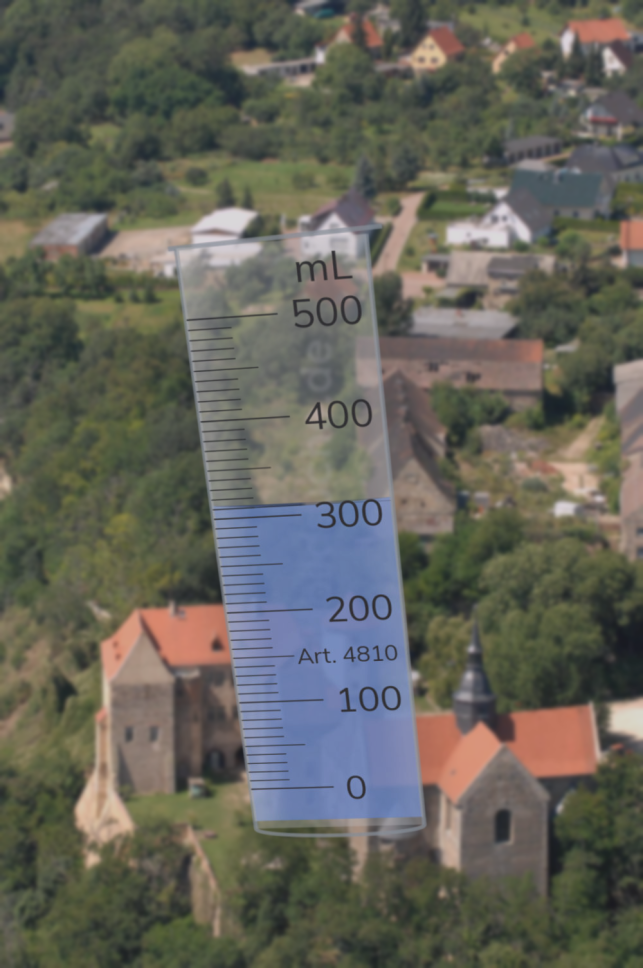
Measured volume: 310 mL
